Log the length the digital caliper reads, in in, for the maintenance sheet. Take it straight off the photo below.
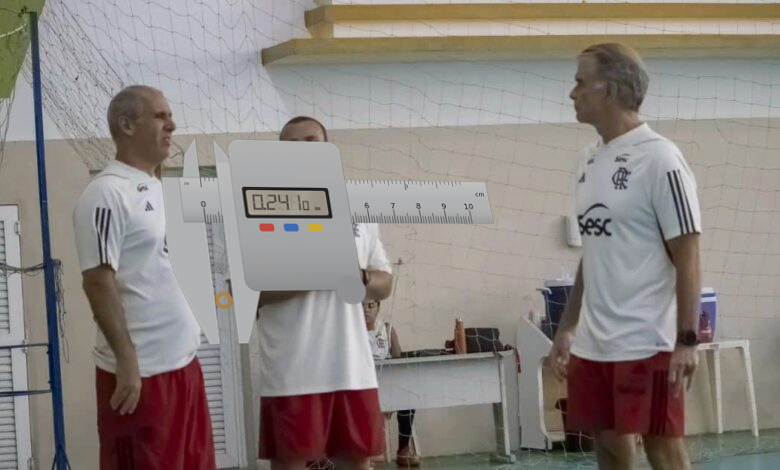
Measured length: 0.2410 in
